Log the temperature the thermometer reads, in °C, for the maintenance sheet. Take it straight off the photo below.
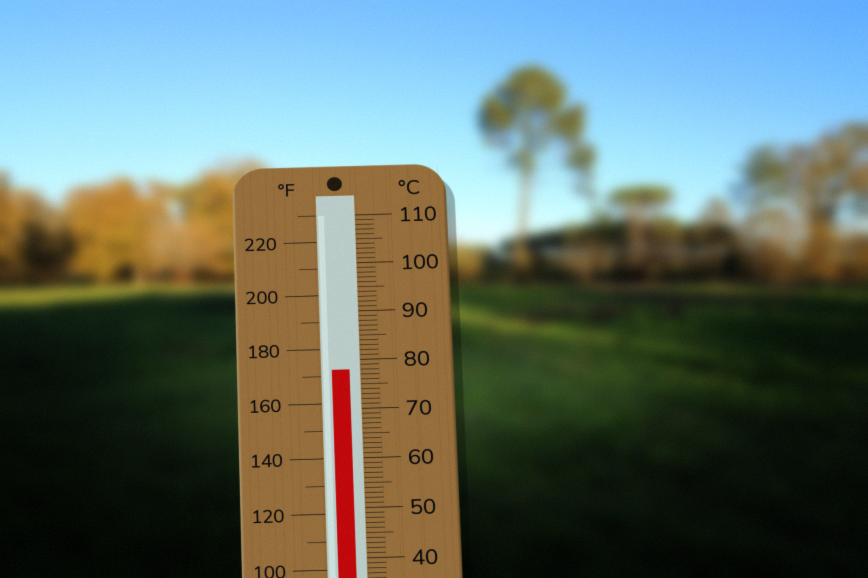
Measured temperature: 78 °C
